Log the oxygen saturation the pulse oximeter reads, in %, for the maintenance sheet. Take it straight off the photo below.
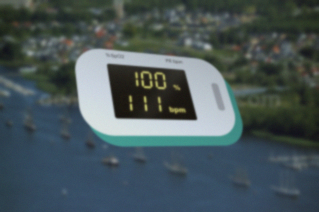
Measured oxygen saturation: 100 %
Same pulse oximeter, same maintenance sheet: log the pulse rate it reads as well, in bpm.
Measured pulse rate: 111 bpm
